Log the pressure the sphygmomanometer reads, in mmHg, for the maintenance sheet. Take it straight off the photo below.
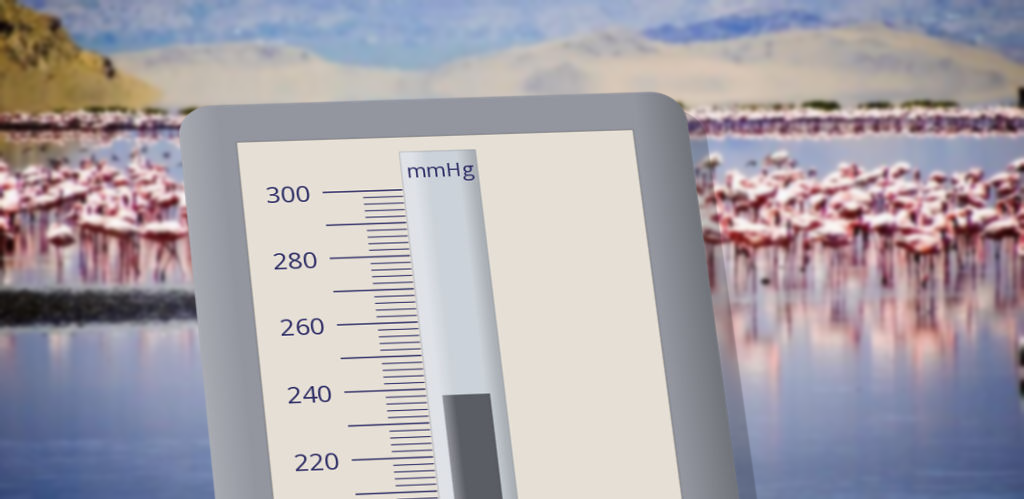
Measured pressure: 238 mmHg
